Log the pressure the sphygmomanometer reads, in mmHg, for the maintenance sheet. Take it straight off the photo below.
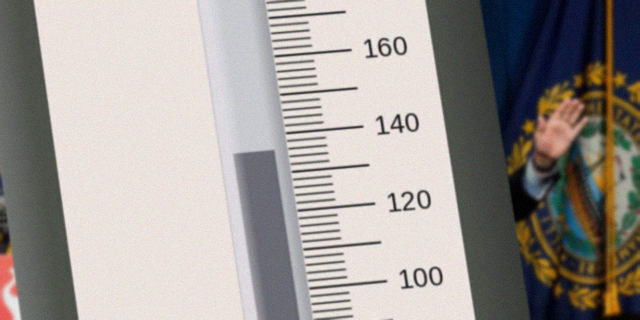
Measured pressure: 136 mmHg
